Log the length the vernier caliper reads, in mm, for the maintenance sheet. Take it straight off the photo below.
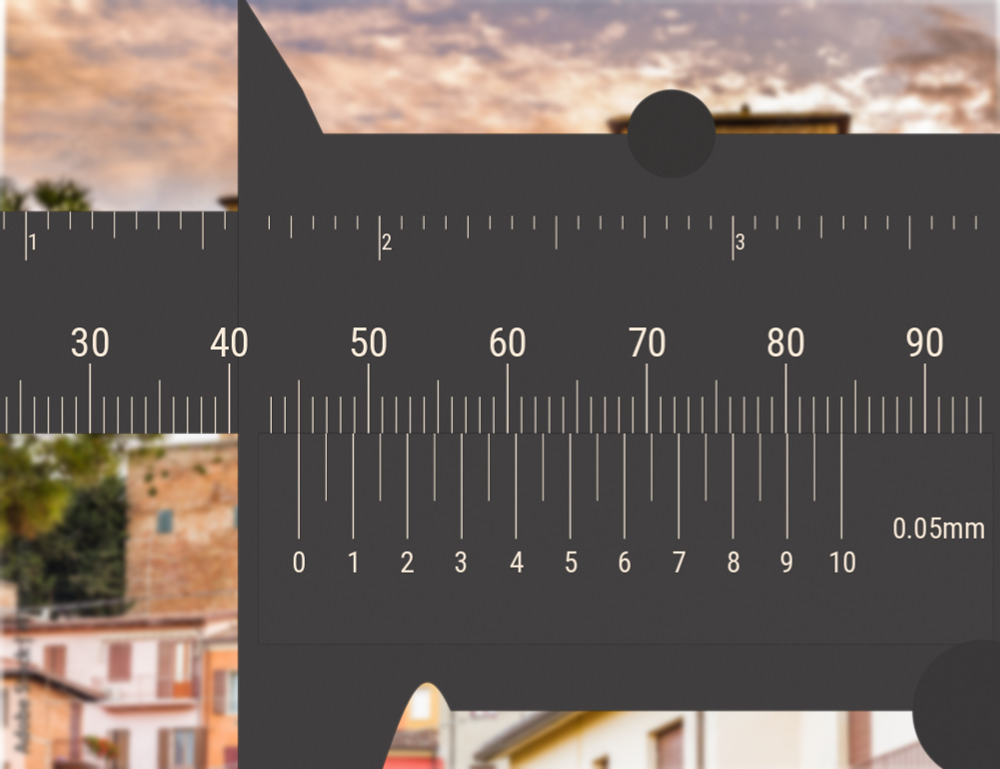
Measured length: 45.0 mm
